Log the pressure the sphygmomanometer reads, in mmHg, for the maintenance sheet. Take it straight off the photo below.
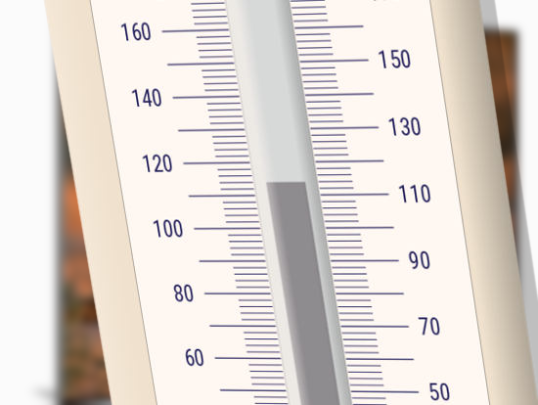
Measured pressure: 114 mmHg
